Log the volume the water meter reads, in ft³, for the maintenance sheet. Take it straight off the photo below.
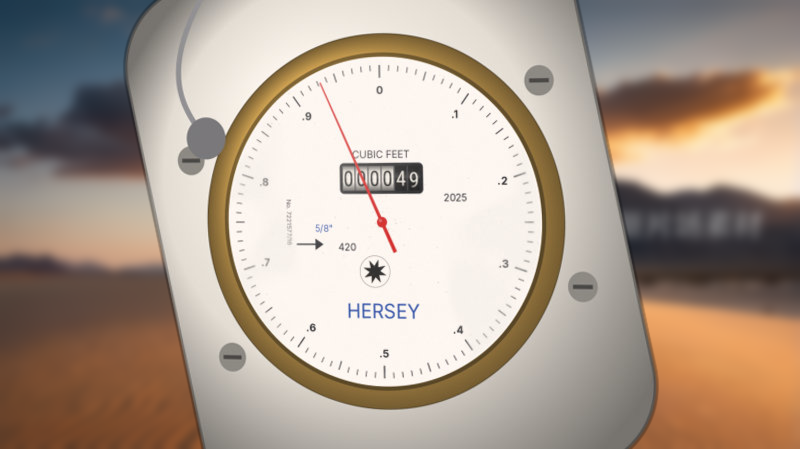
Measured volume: 48.93 ft³
